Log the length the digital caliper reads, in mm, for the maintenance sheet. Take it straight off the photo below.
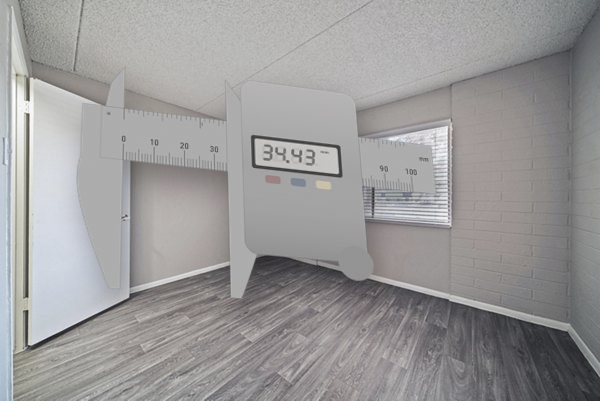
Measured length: 34.43 mm
